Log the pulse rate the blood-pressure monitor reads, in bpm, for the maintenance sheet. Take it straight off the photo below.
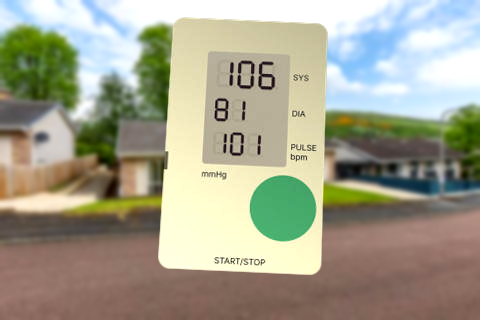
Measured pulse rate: 101 bpm
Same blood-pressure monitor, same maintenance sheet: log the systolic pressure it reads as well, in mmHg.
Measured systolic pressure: 106 mmHg
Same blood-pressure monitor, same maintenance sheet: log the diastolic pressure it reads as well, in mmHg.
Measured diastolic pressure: 81 mmHg
